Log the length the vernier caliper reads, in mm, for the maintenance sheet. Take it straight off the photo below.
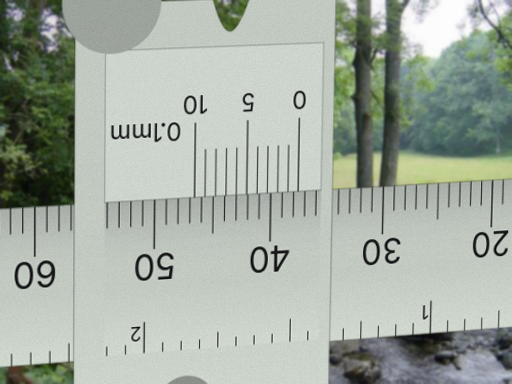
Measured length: 37.6 mm
